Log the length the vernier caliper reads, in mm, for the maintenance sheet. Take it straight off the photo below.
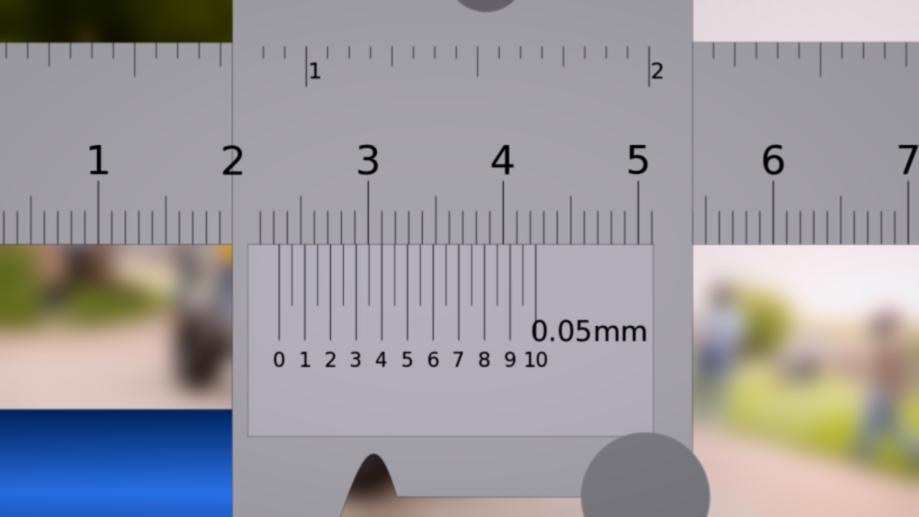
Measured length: 23.4 mm
